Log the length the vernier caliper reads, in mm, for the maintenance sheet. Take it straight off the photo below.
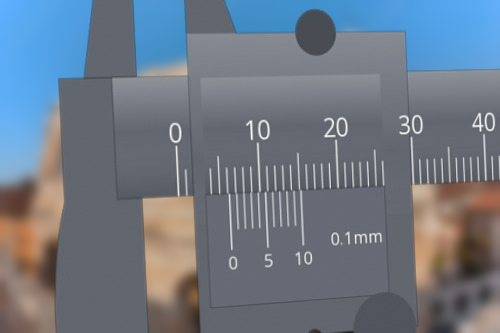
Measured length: 6.2 mm
